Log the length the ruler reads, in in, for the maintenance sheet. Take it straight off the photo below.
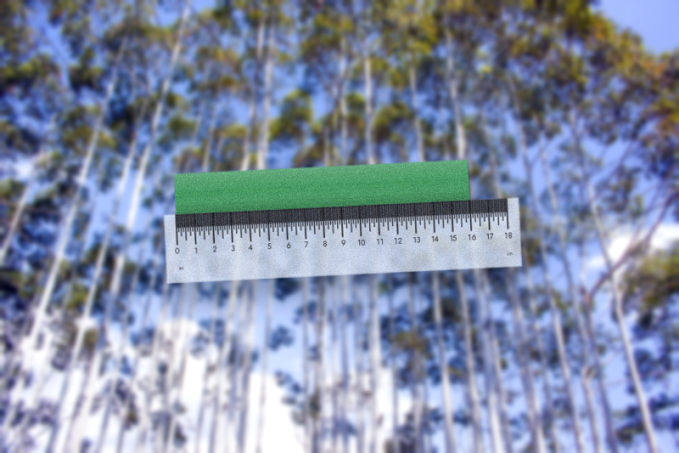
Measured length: 16 in
